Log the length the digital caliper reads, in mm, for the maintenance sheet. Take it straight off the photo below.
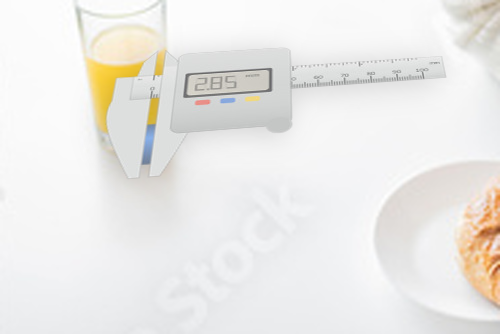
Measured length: 2.85 mm
